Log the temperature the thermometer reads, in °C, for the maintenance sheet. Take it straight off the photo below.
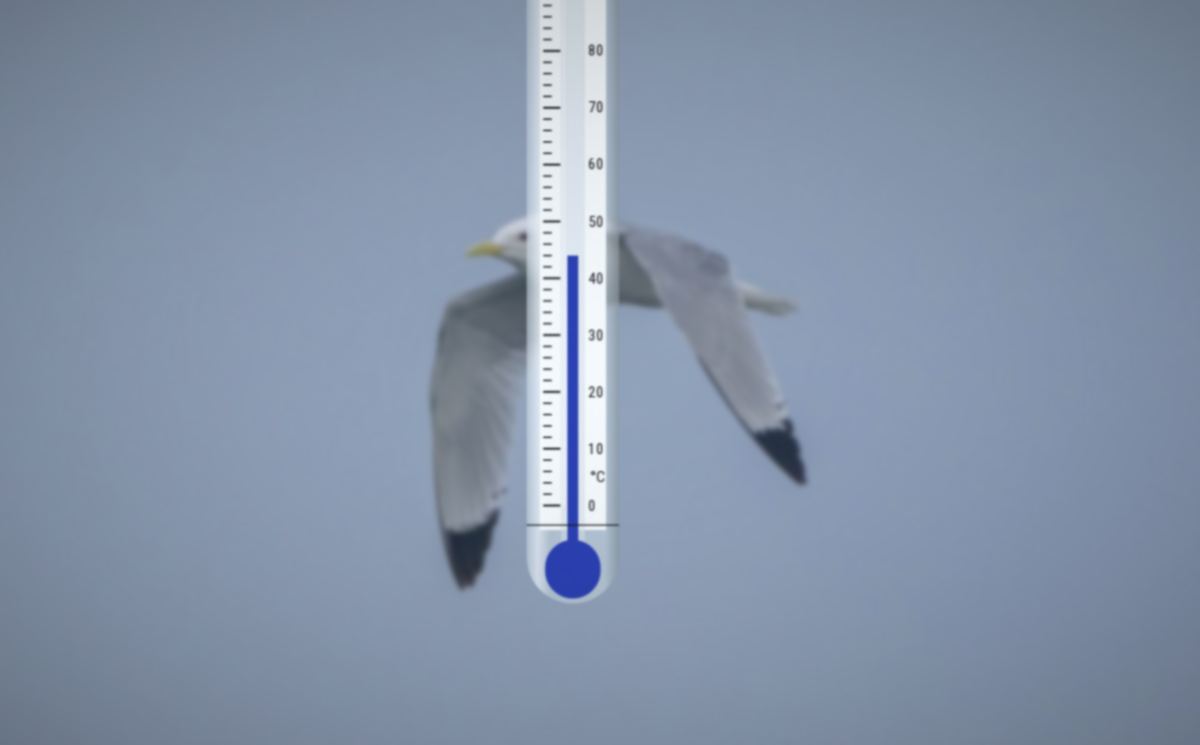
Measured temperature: 44 °C
